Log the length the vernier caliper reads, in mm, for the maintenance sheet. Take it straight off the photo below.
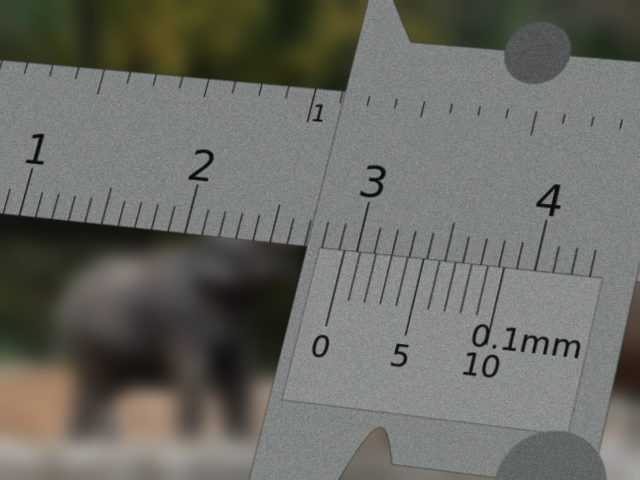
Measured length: 29.3 mm
